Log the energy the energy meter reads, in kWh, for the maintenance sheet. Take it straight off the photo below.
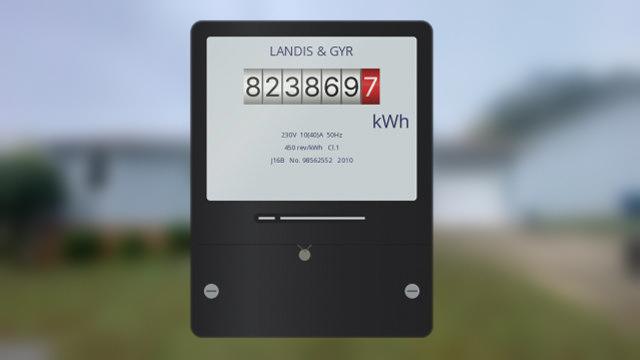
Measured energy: 823869.7 kWh
